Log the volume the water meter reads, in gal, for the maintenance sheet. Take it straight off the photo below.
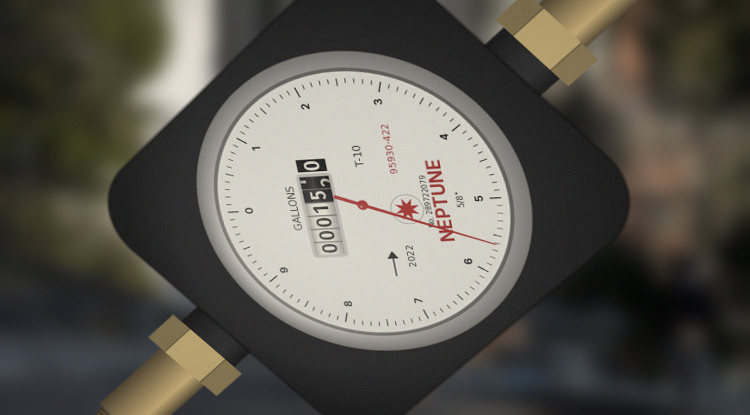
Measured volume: 1515.6 gal
